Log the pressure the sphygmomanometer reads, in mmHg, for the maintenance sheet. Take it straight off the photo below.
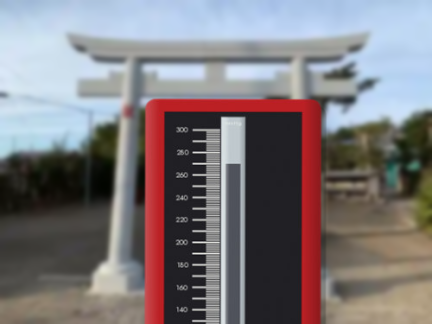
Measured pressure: 270 mmHg
